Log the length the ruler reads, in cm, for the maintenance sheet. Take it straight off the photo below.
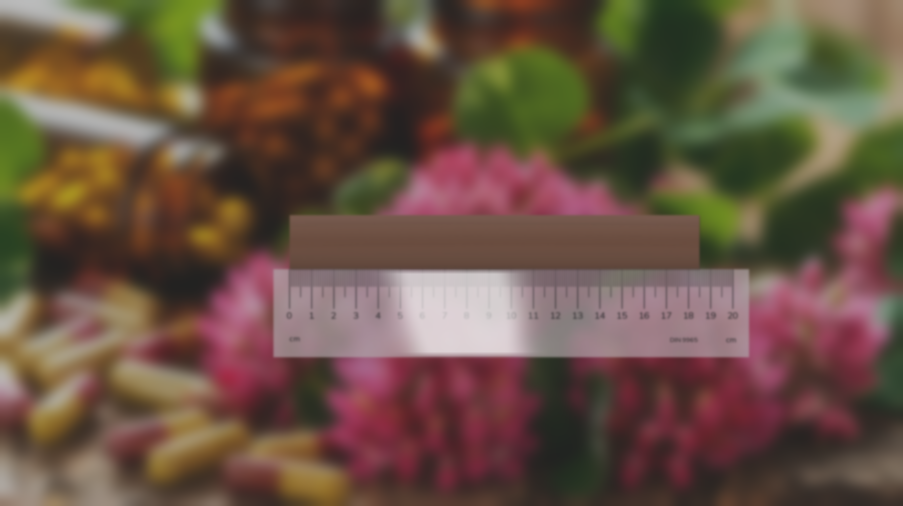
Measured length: 18.5 cm
